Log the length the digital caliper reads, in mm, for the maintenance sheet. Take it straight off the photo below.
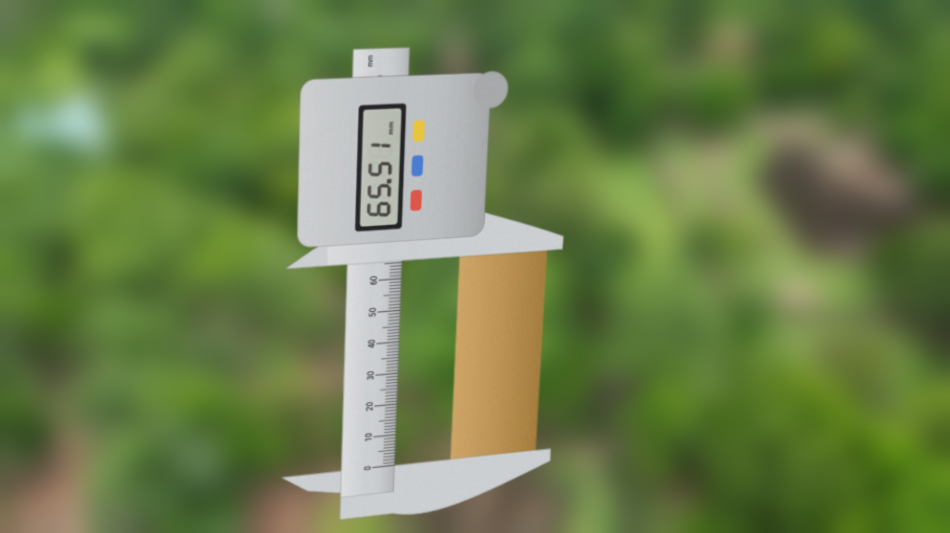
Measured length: 65.51 mm
